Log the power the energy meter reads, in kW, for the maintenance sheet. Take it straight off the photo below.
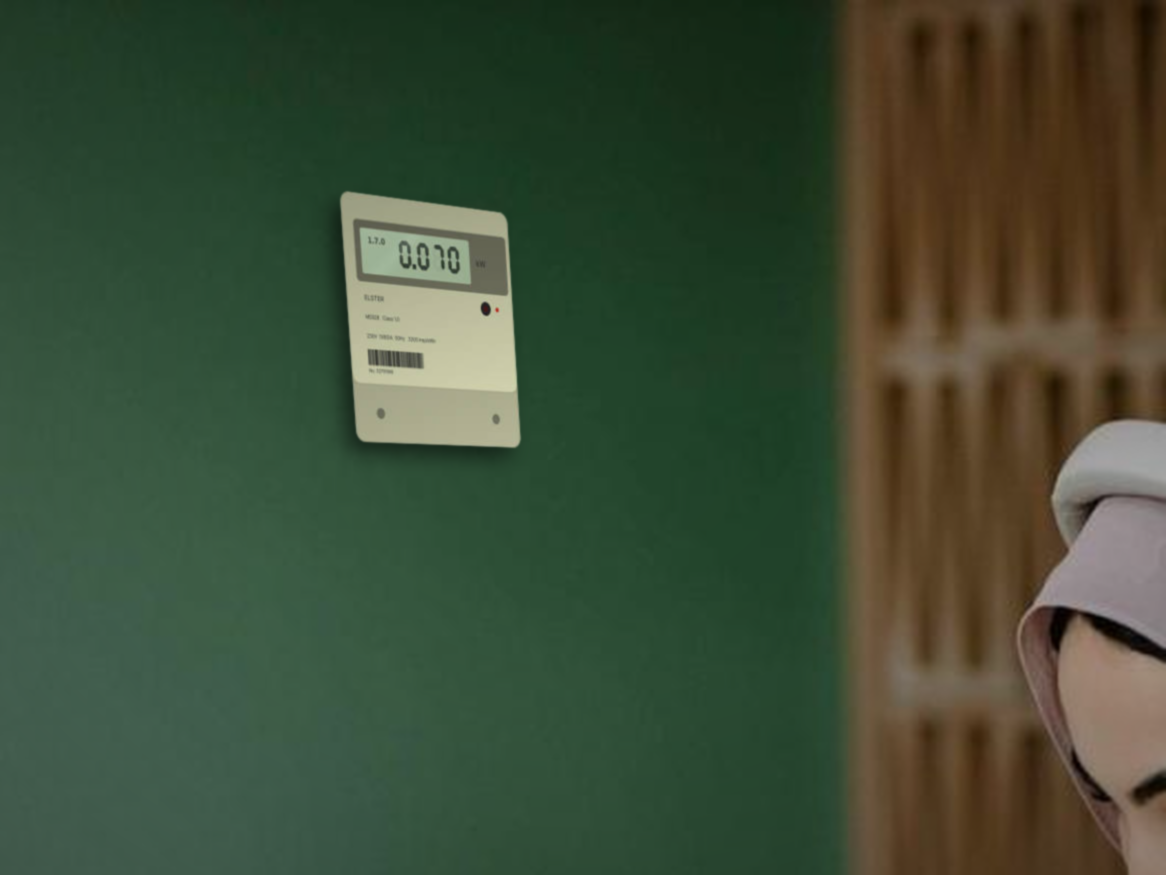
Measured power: 0.070 kW
